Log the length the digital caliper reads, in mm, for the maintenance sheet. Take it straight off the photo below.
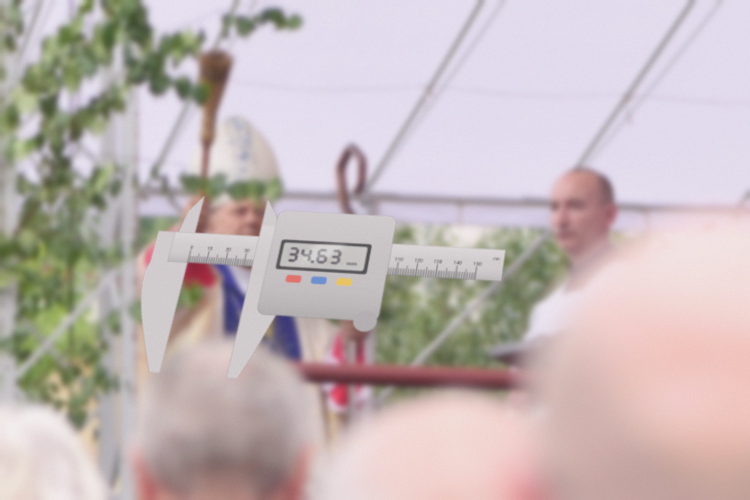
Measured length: 34.63 mm
